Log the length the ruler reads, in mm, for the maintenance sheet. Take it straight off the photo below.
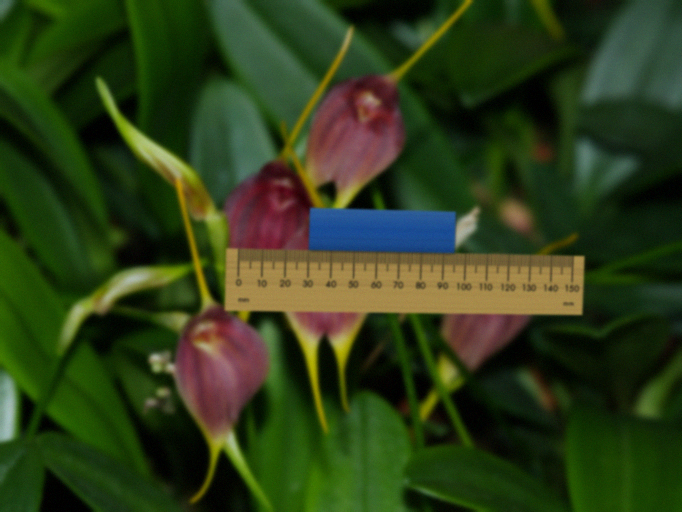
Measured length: 65 mm
